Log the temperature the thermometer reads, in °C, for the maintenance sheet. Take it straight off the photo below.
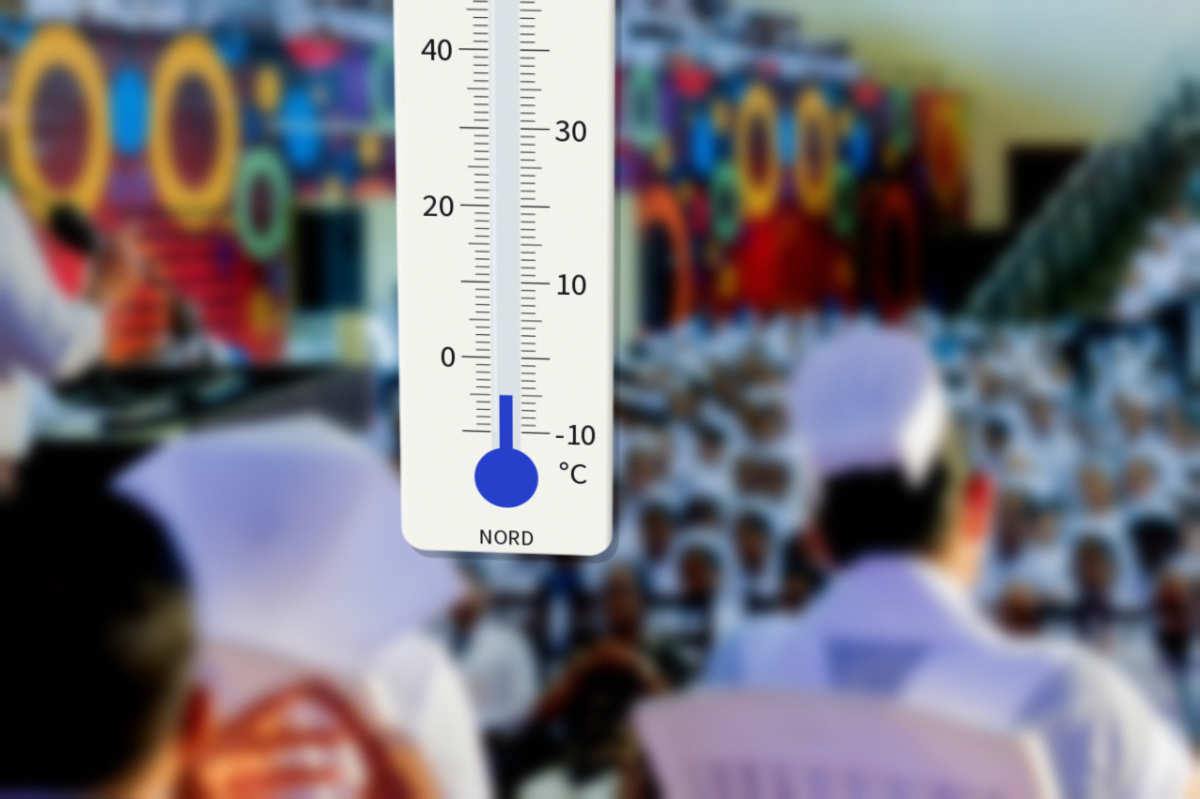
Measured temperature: -5 °C
